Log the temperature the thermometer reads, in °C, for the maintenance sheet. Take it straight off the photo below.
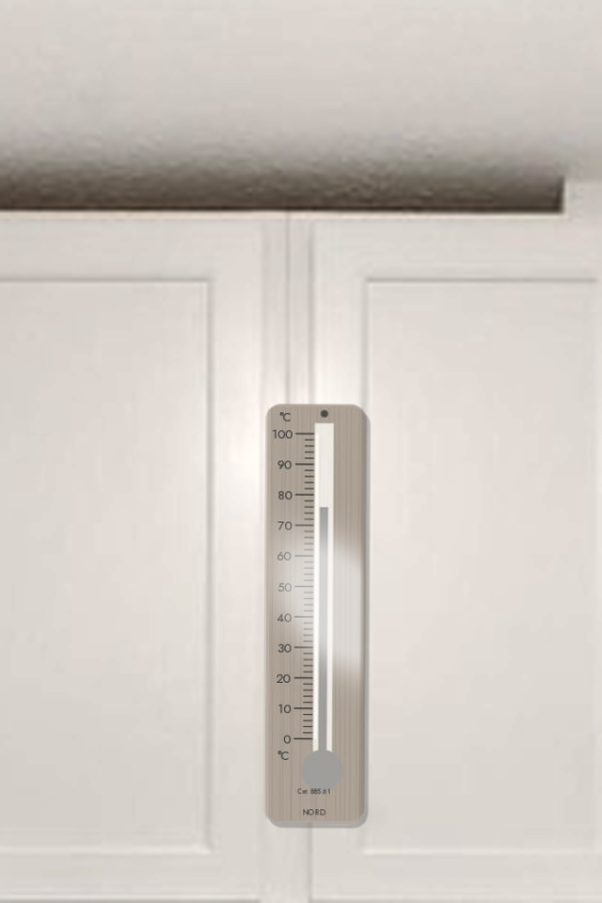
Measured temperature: 76 °C
